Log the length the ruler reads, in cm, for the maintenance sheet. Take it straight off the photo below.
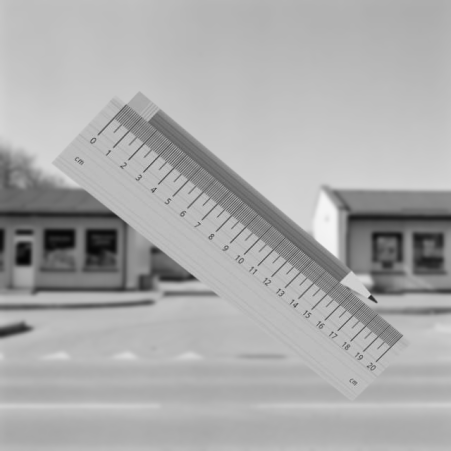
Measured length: 17.5 cm
